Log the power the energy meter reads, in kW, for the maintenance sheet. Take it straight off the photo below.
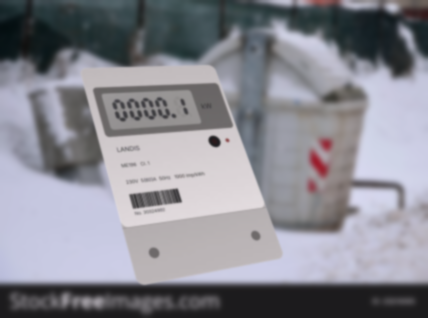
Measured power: 0.1 kW
